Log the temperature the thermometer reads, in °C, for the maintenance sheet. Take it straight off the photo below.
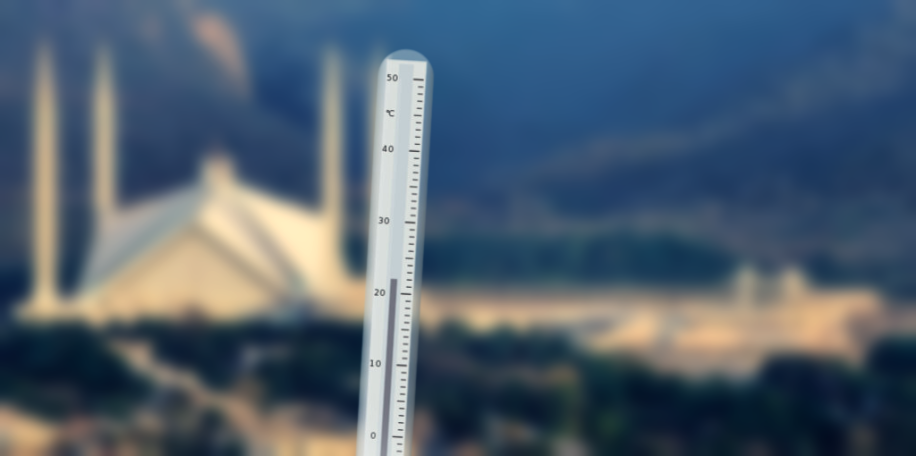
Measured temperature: 22 °C
